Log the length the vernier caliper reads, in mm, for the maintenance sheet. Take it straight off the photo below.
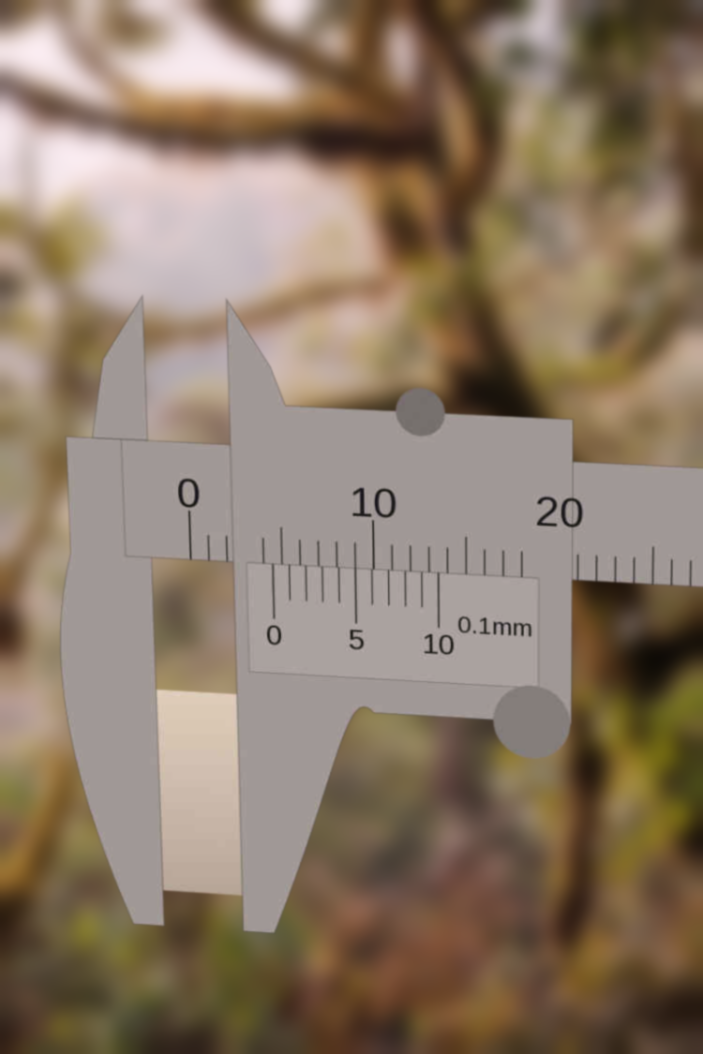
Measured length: 4.5 mm
